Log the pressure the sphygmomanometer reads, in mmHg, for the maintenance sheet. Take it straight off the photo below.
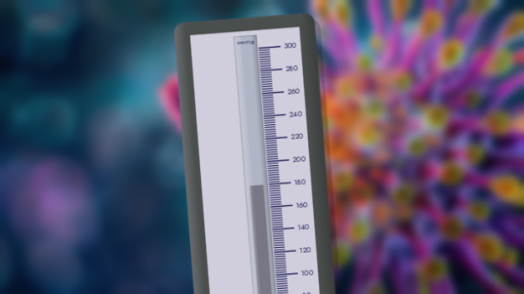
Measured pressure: 180 mmHg
